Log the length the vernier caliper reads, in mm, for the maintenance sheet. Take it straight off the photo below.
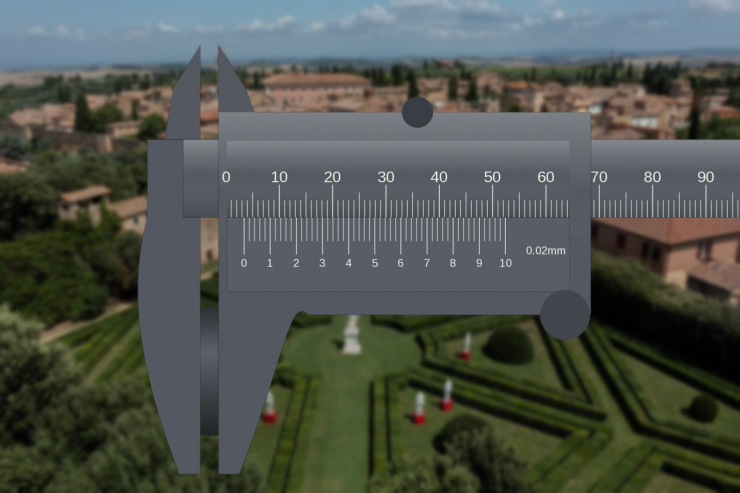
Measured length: 3.4 mm
